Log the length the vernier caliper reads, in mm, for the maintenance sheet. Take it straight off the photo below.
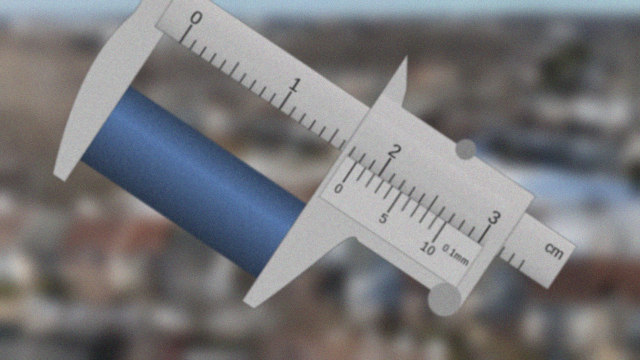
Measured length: 17.8 mm
